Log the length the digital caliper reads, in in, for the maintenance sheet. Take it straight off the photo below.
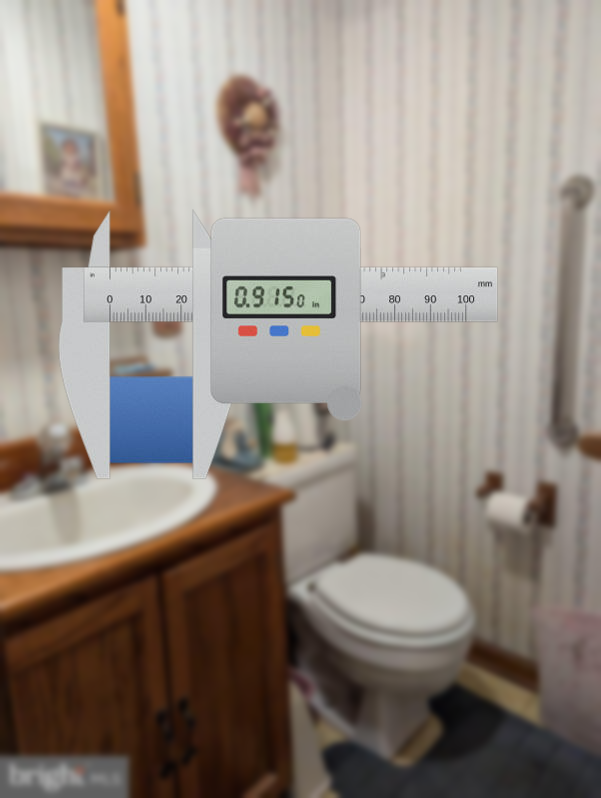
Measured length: 0.9150 in
